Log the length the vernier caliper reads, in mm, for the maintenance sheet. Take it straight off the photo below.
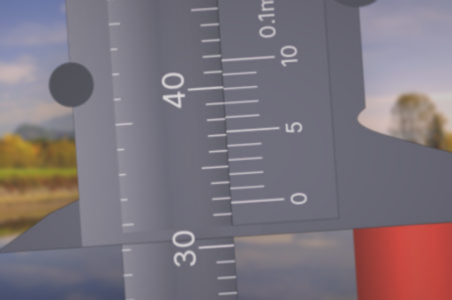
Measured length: 32.7 mm
